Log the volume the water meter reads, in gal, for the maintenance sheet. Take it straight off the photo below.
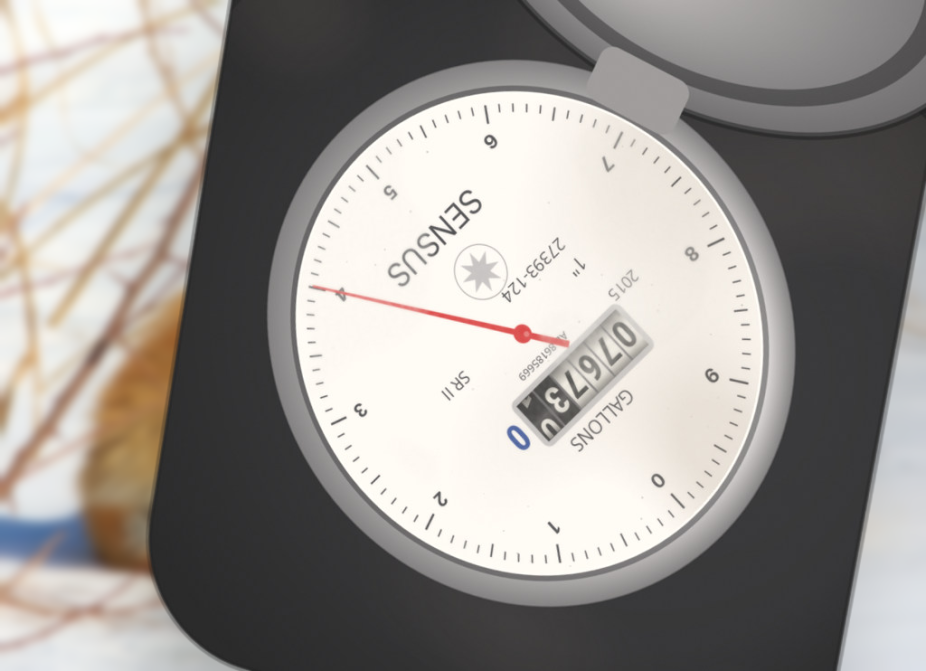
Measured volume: 767304.0 gal
